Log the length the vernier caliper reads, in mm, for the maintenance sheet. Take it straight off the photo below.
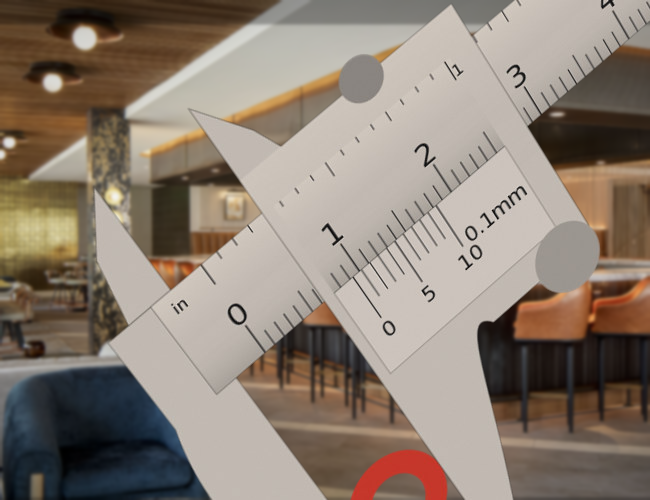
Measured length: 9.3 mm
